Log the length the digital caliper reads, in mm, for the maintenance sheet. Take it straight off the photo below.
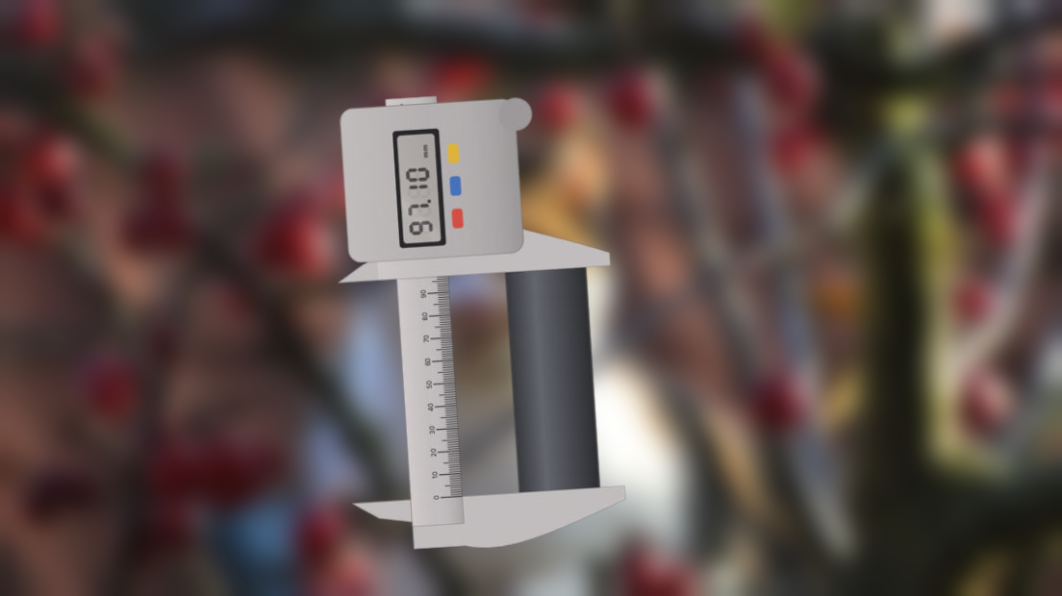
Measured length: 97.10 mm
